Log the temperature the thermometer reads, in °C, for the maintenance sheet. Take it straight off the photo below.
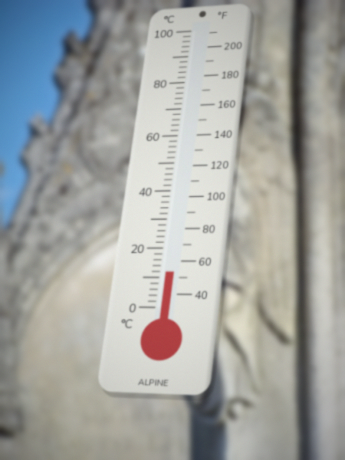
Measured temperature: 12 °C
